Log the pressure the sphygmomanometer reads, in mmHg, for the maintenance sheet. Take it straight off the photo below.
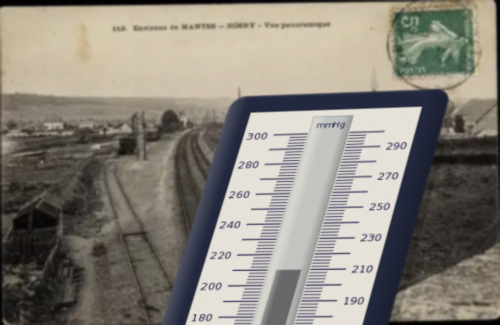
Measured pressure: 210 mmHg
